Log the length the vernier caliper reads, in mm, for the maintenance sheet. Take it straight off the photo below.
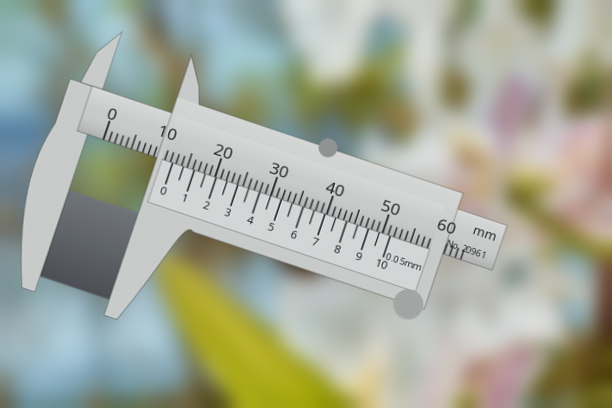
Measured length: 12.4 mm
